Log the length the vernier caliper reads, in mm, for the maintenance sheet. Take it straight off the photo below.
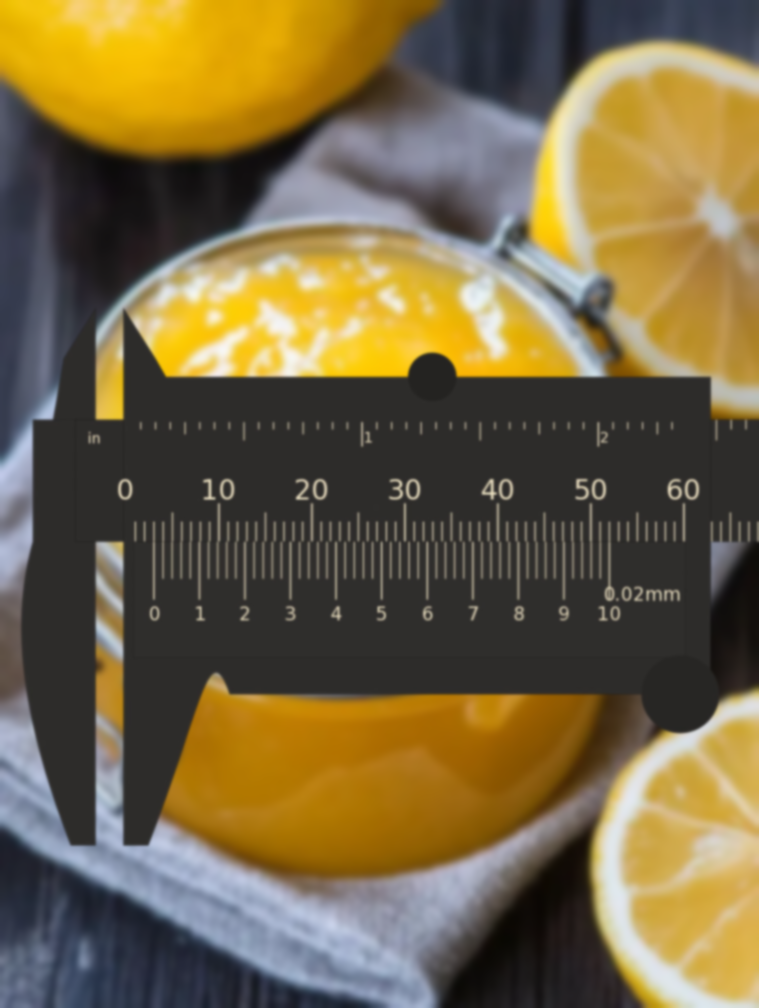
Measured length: 3.0 mm
